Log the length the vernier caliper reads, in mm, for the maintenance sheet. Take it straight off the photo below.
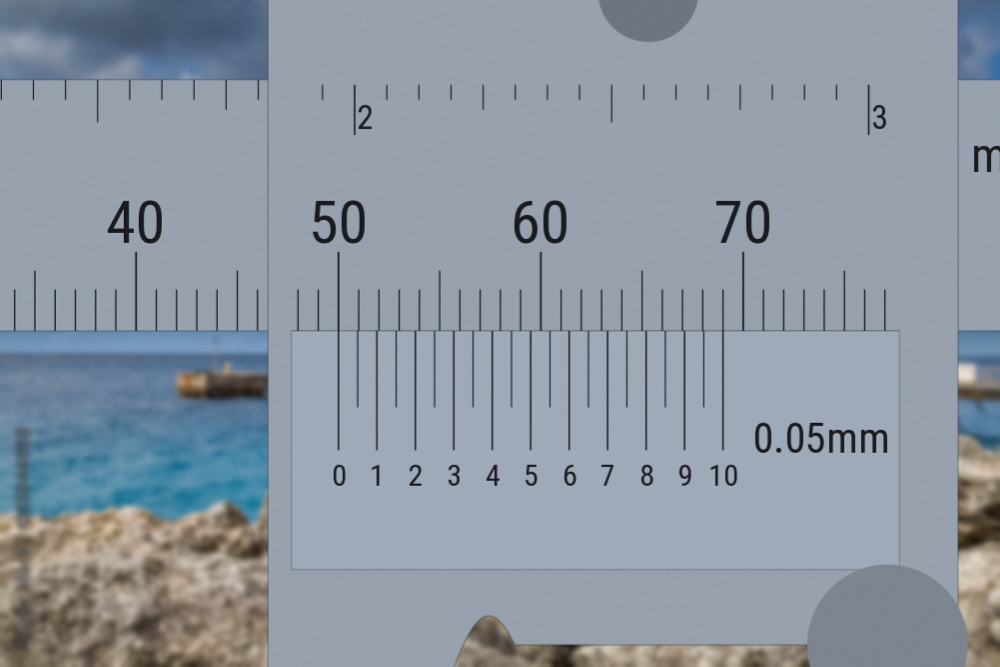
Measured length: 50.0 mm
